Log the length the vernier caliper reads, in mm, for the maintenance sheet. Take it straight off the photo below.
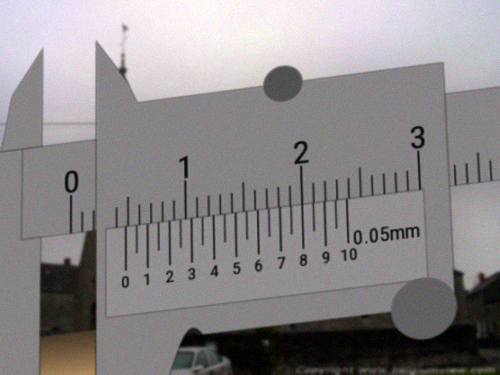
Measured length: 4.8 mm
